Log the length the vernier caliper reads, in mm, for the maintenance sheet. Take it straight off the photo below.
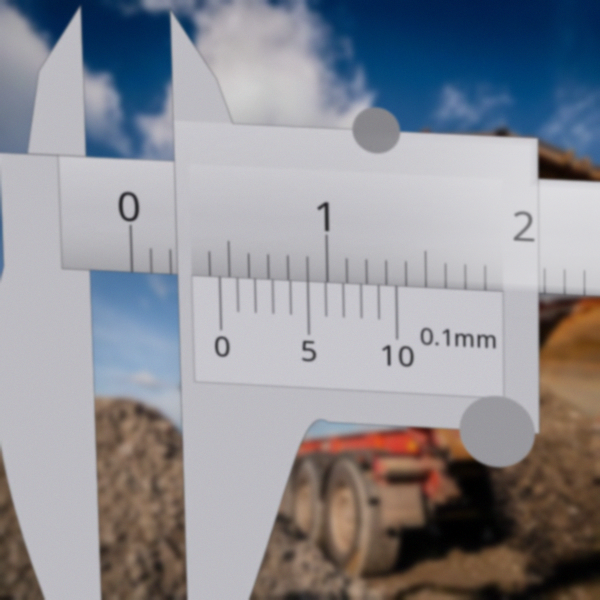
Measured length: 4.5 mm
